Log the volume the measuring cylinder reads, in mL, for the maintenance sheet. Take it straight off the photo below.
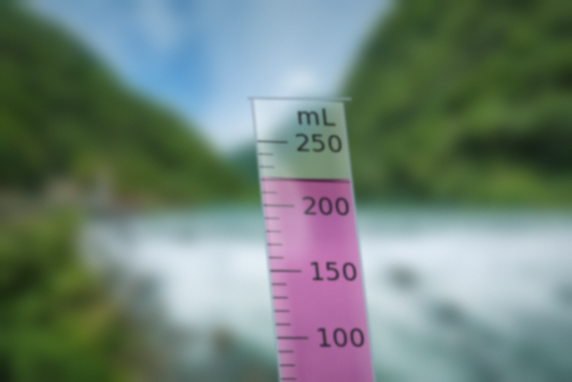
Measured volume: 220 mL
